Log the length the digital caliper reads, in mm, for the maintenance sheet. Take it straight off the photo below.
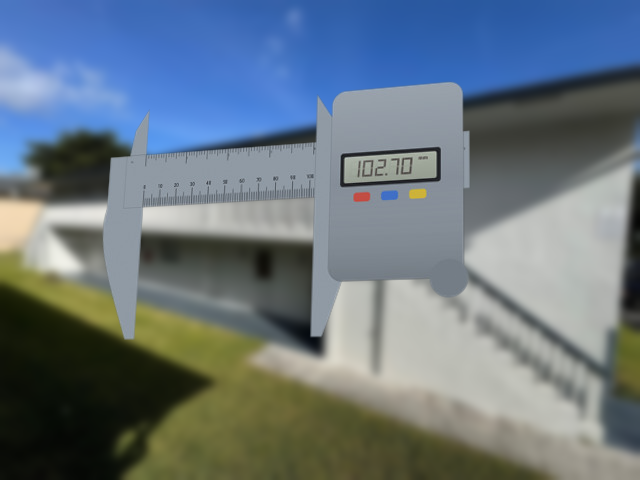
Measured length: 102.70 mm
